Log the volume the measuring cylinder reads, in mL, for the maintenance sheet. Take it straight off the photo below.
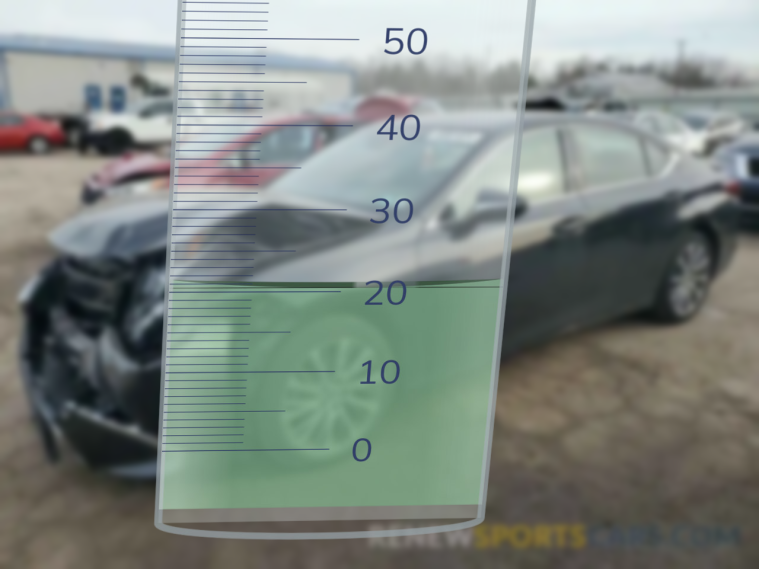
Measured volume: 20.5 mL
